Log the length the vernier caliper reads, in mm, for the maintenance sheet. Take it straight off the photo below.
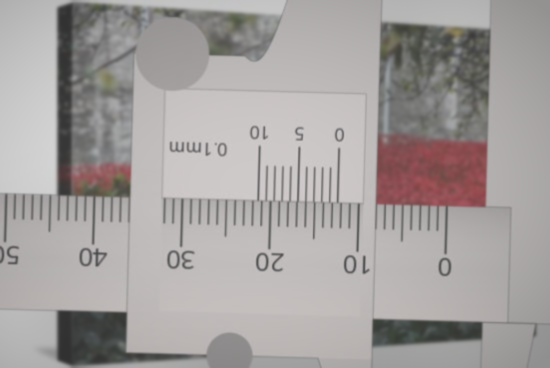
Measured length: 12.4 mm
